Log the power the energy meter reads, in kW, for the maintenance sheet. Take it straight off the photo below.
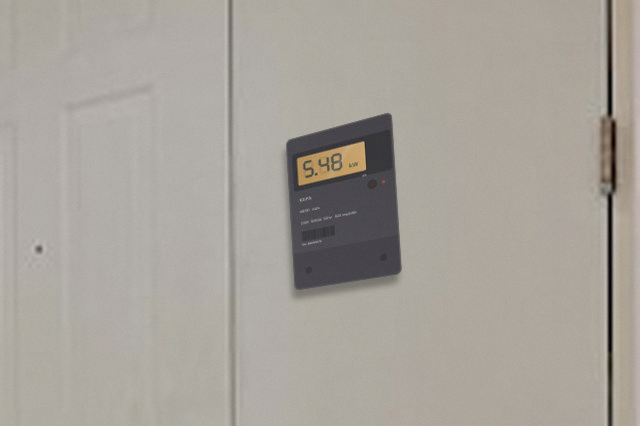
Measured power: 5.48 kW
